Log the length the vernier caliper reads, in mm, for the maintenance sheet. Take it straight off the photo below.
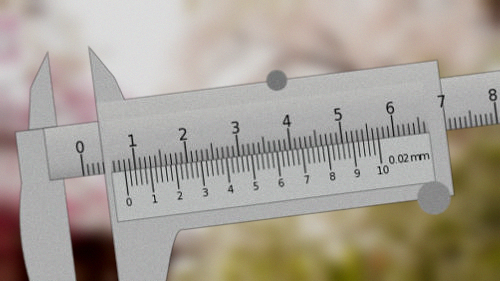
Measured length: 8.0 mm
